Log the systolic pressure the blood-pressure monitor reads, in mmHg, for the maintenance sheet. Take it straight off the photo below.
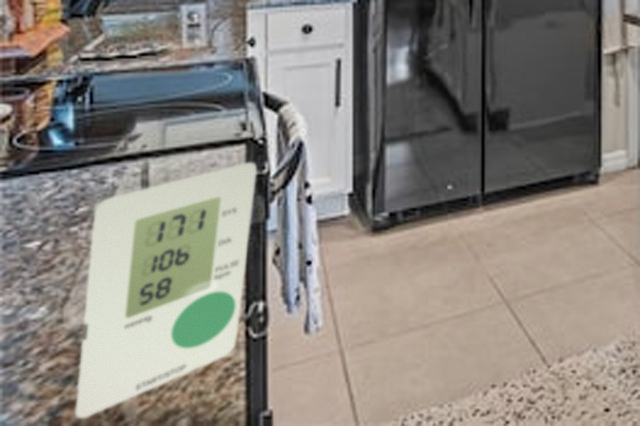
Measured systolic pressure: 171 mmHg
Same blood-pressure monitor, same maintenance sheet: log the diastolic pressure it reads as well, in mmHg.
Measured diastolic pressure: 106 mmHg
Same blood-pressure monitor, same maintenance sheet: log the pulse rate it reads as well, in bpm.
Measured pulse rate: 58 bpm
